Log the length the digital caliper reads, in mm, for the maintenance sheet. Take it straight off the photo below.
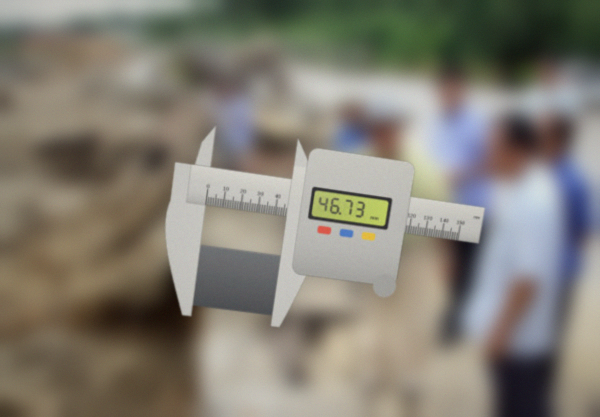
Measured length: 46.73 mm
